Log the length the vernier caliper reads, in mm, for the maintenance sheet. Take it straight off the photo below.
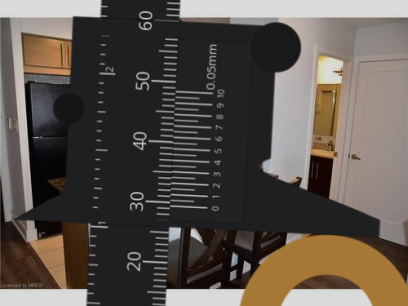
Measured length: 29.4 mm
